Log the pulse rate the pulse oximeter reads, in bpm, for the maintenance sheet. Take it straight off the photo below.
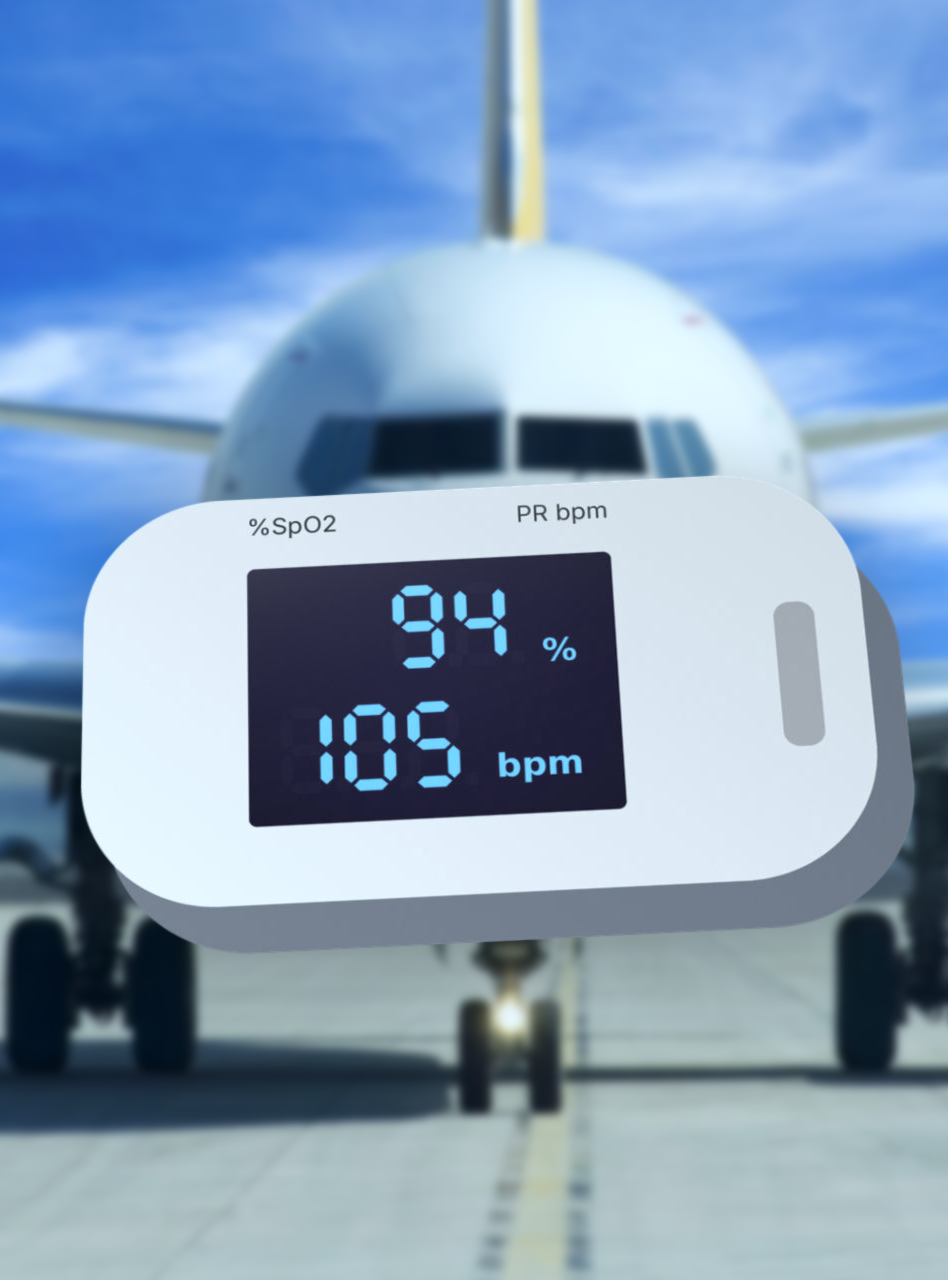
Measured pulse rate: 105 bpm
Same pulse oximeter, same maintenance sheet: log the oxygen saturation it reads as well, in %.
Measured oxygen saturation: 94 %
